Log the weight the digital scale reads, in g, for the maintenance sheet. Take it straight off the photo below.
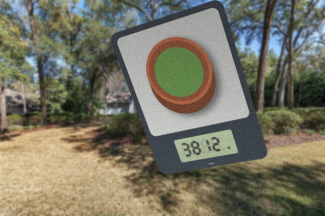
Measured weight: 3812 g
